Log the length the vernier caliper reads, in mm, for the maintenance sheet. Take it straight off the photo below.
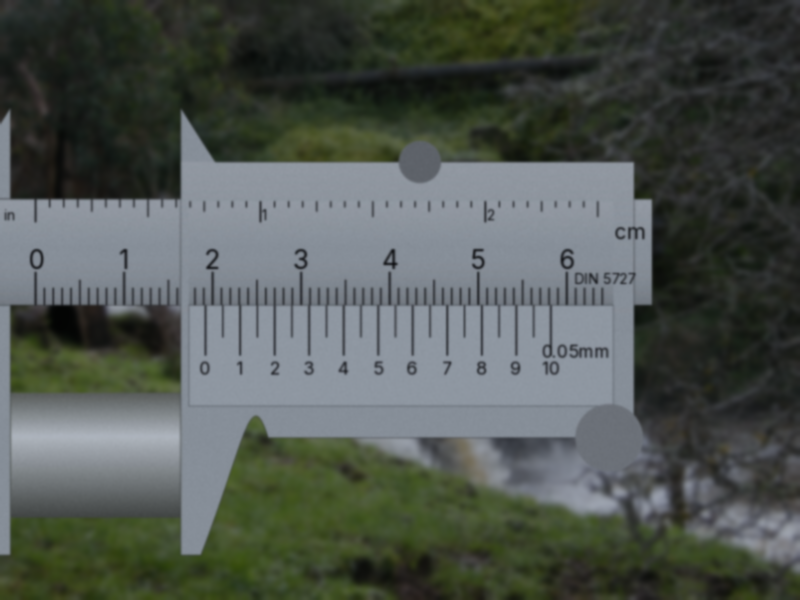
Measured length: 19.2 mm
